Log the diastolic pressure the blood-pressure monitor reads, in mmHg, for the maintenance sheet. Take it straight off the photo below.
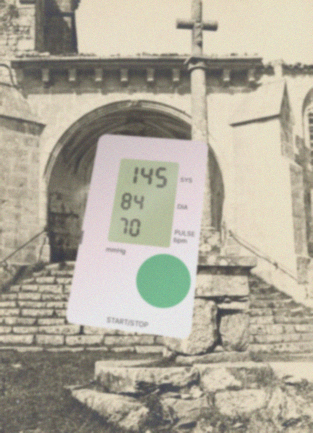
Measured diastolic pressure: 84 mmHg
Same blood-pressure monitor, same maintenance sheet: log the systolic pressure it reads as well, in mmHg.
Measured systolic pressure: 145 mmHg
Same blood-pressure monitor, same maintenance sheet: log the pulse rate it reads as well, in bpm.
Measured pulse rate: 70 bpm
